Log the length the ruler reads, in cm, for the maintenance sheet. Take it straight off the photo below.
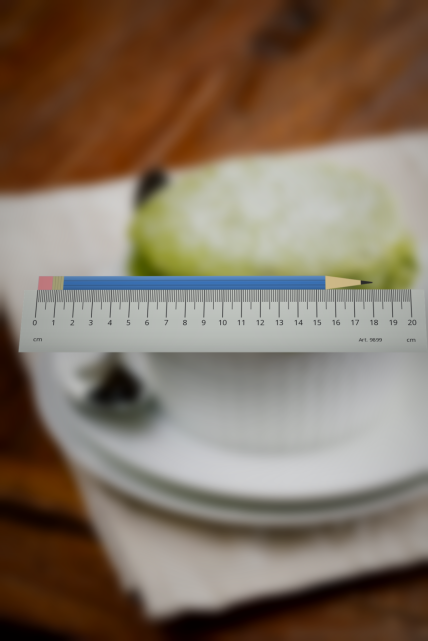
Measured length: 18 cm
